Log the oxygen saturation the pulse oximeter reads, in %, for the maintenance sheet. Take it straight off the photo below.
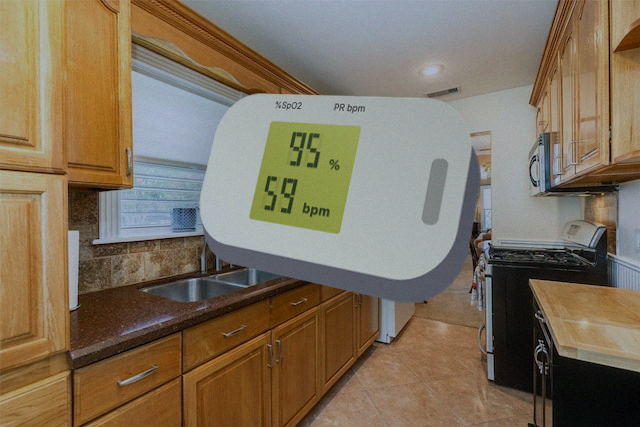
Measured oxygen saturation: 95 %
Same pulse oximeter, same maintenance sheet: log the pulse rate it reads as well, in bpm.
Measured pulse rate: 59 bpm
